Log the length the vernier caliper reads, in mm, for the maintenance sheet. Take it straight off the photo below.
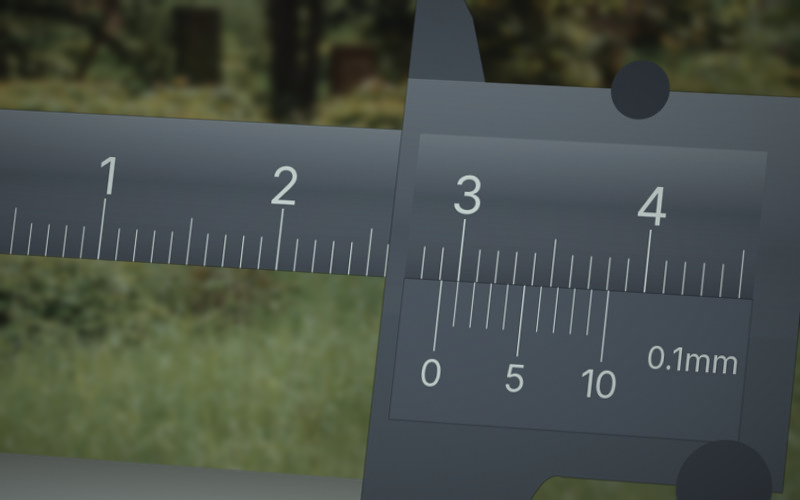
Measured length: 29.1 mm
